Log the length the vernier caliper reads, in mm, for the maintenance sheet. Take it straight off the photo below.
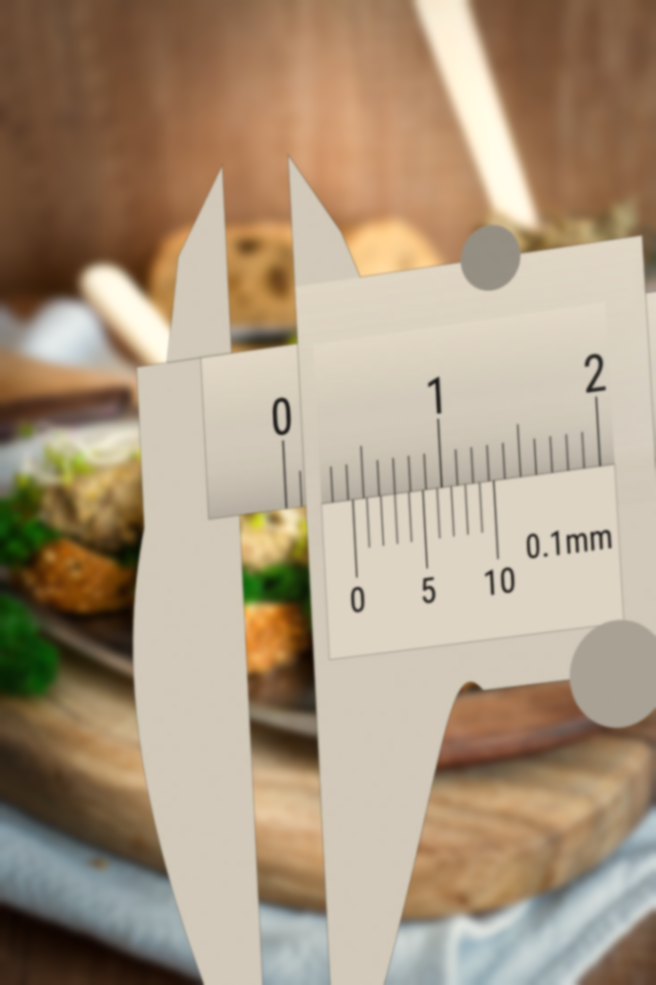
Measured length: 4.3 mm
